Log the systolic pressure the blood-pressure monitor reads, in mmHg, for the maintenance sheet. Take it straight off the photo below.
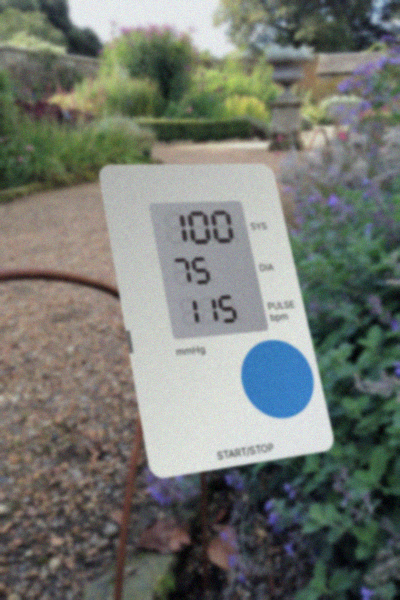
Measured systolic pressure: 100 mmHg
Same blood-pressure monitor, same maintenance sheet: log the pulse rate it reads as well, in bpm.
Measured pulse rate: 115 bpm
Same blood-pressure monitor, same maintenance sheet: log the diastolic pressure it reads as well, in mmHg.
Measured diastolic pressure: 75 mmHg
